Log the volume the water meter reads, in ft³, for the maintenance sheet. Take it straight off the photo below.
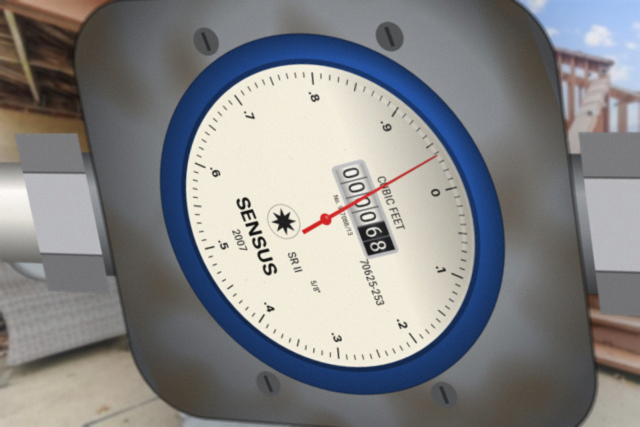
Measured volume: 67.96 ft³
